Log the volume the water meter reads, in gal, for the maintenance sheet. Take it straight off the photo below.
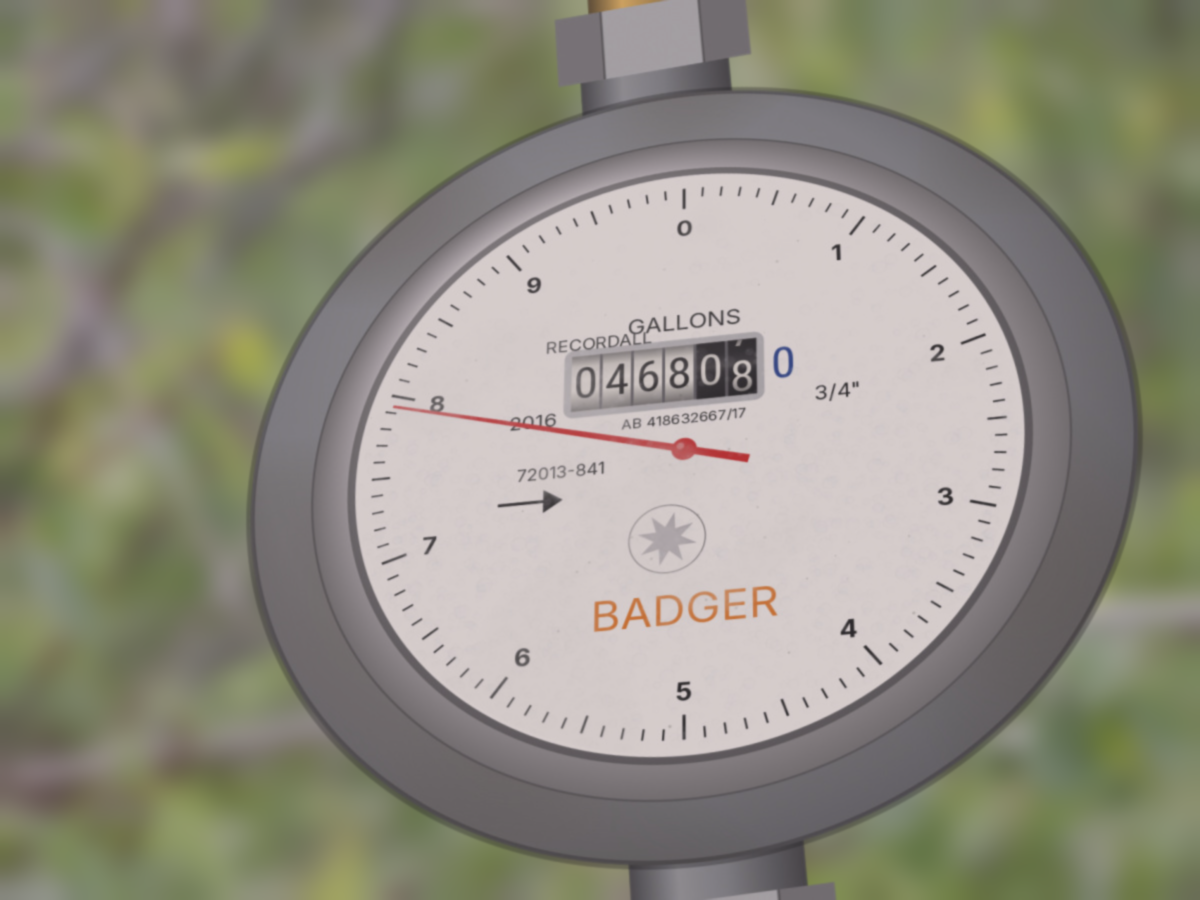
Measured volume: 468077.9 gal
